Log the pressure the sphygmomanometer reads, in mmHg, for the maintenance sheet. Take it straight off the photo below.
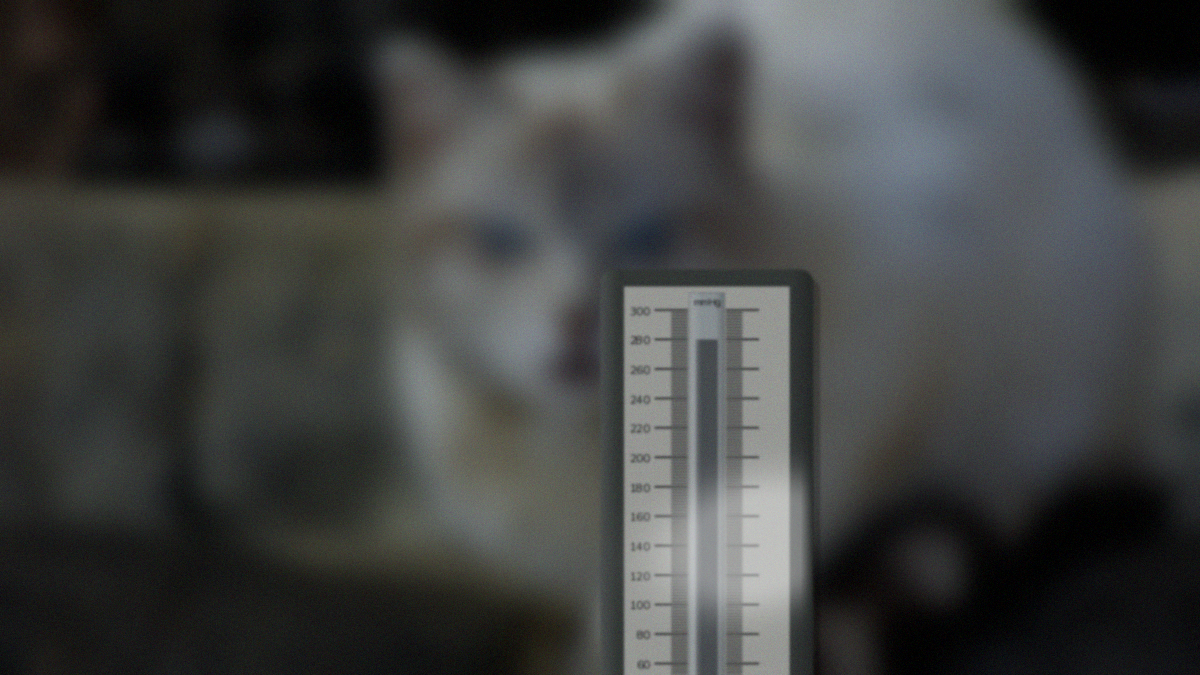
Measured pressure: 280 mmHg
